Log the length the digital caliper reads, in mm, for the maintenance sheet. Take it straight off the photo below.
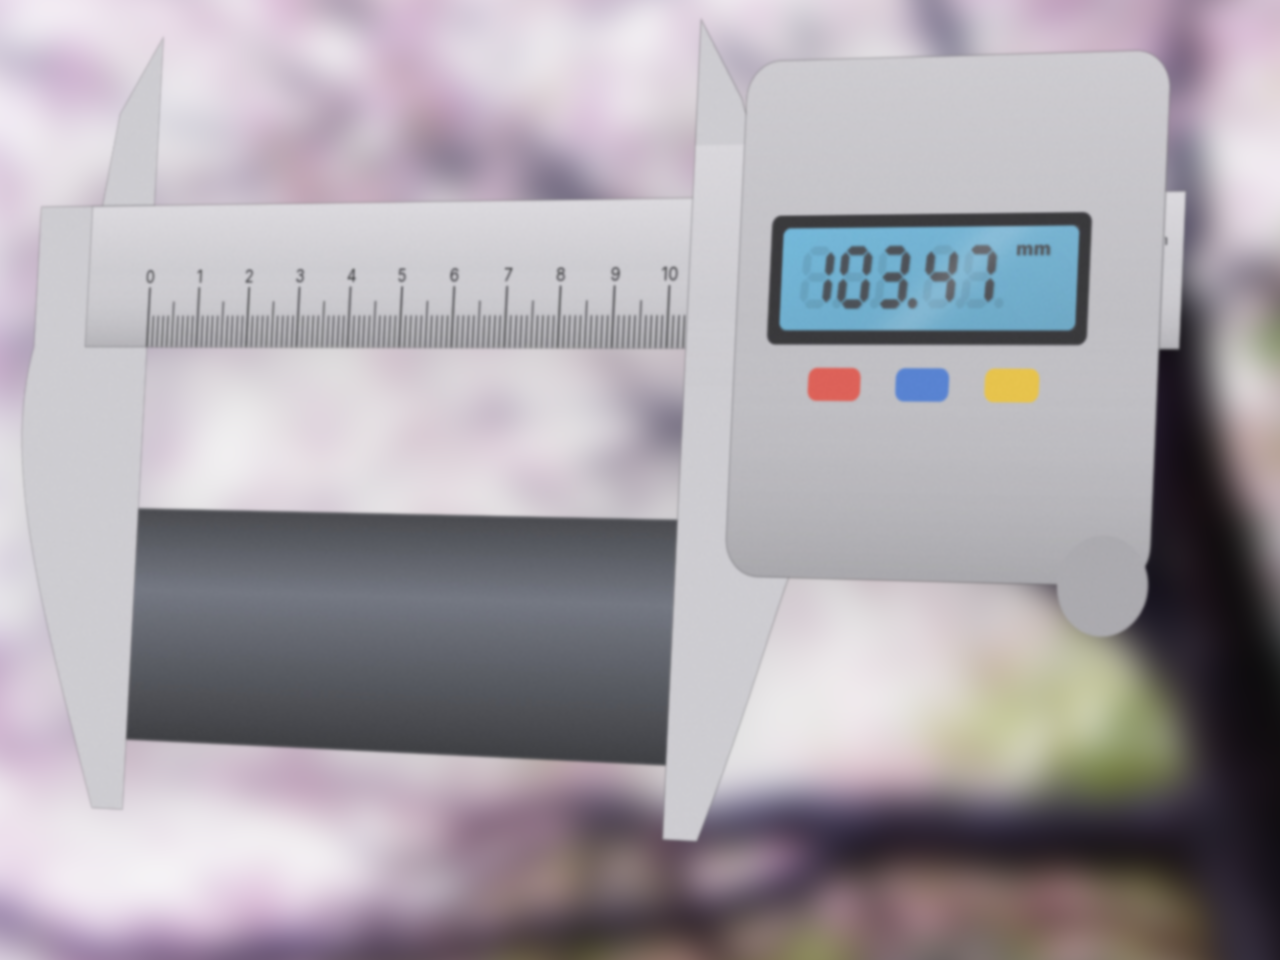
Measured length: 103.47 mm
